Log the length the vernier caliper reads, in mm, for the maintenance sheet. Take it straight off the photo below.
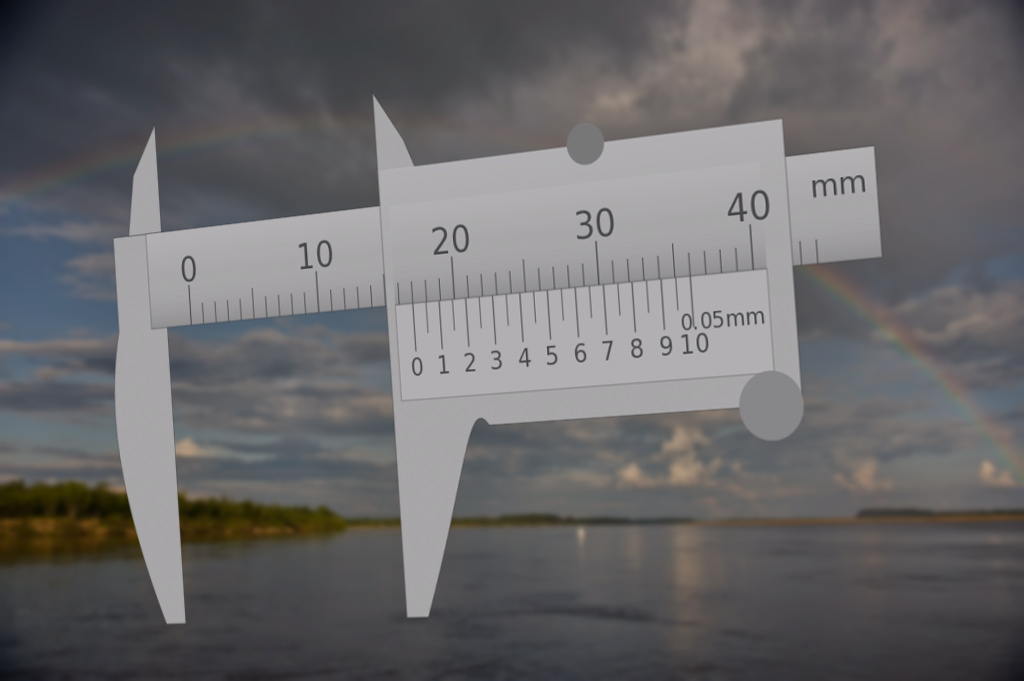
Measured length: 17.0 mm
